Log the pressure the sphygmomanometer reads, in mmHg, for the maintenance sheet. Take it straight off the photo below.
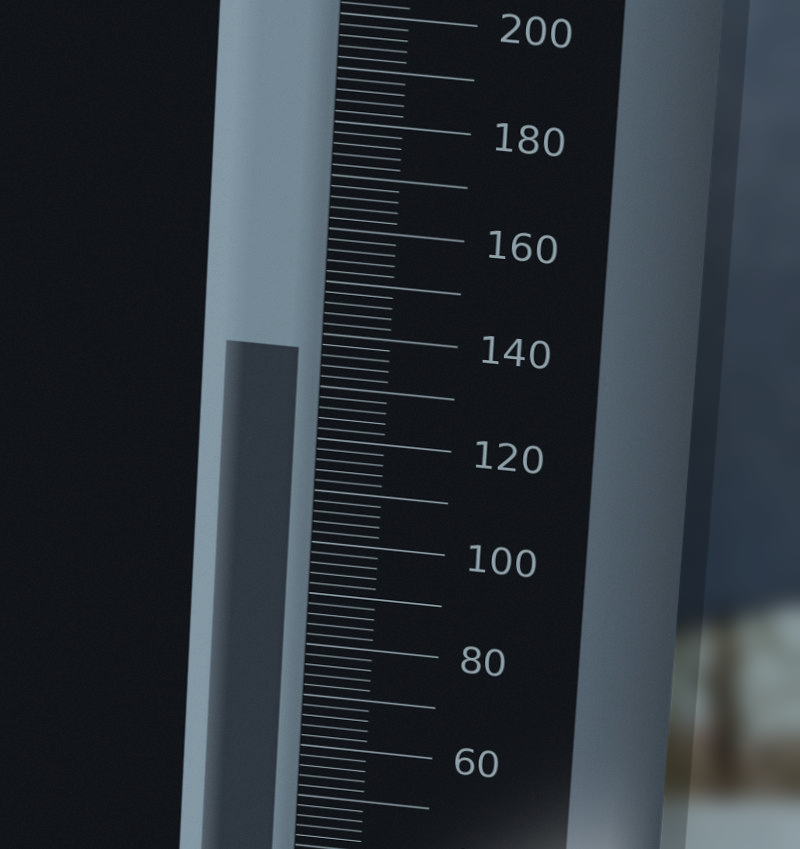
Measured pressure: 137 mmHg
